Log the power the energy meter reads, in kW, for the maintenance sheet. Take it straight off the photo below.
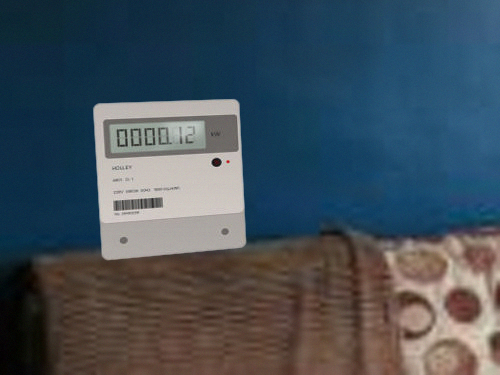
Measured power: 0.12 kW
